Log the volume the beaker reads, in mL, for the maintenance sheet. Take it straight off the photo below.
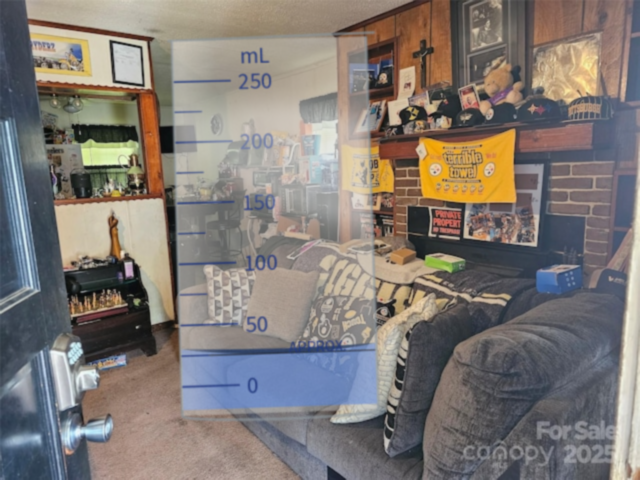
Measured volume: 25 mL
